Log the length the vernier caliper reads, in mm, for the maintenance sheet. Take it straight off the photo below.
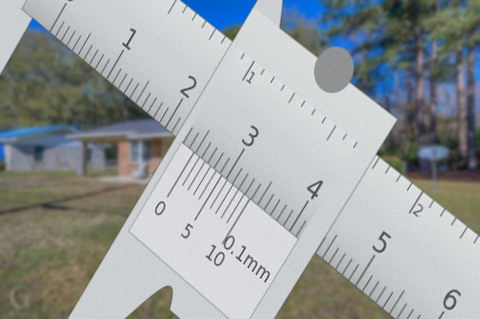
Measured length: 24.8 mm
